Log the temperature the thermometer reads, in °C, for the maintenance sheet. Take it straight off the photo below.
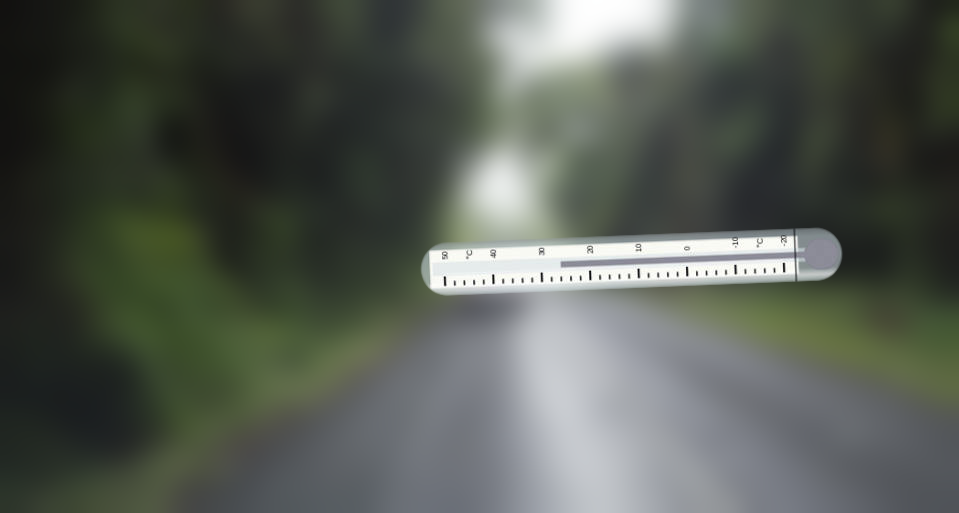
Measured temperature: 26 °C
